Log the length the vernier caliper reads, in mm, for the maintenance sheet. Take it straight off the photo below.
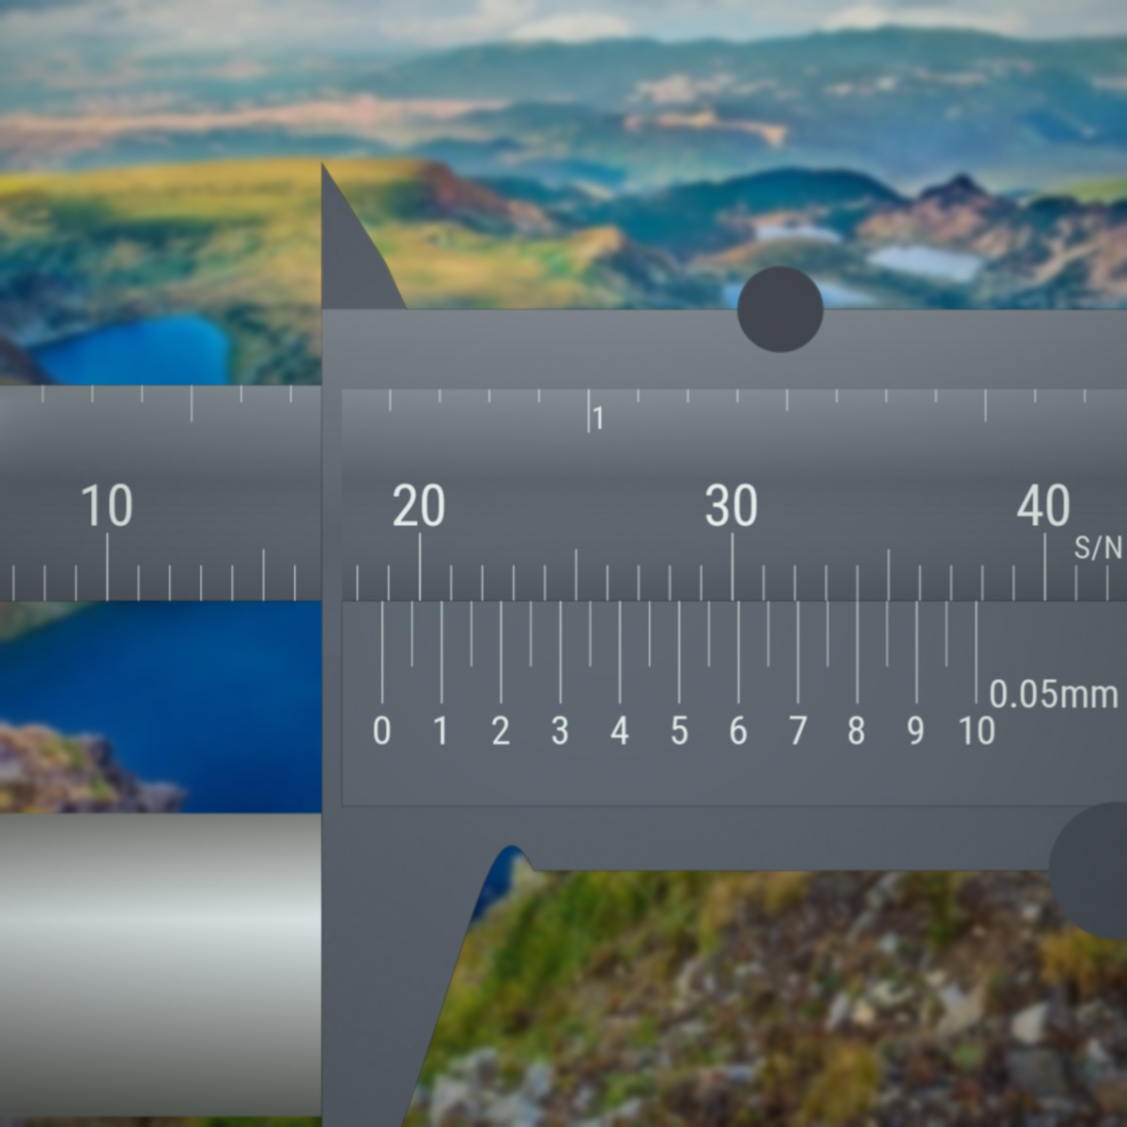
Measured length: 18.80 mm
